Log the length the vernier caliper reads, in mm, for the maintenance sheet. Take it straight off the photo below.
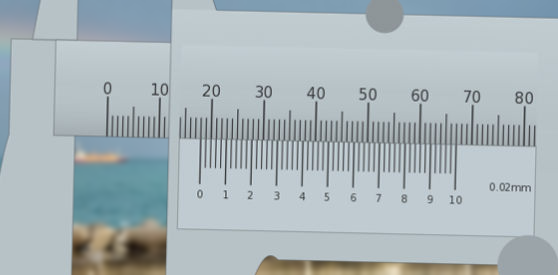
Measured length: 18.0 mm
